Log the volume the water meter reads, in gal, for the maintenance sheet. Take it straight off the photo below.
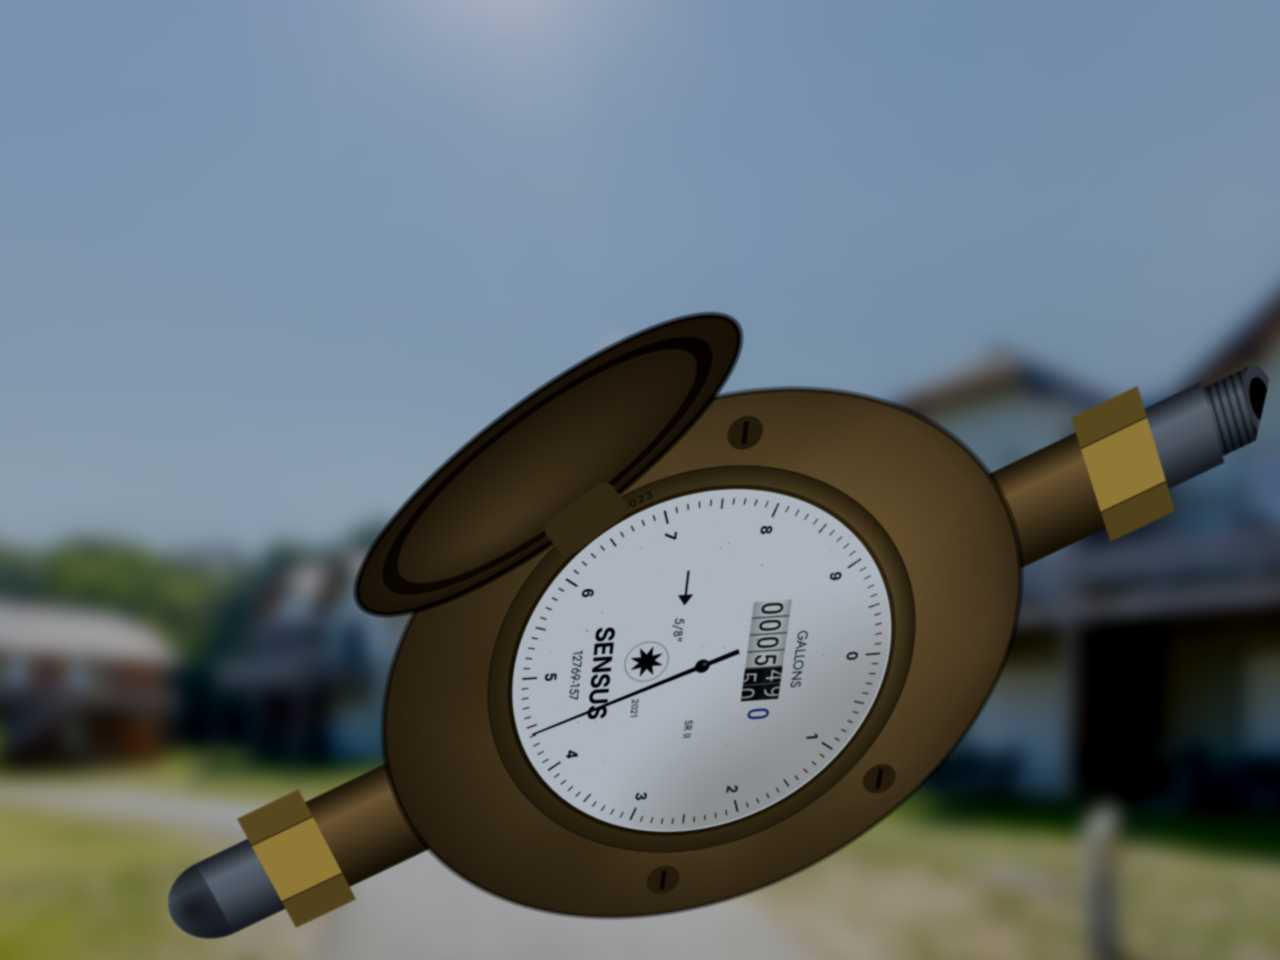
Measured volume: 5494.4 gal
